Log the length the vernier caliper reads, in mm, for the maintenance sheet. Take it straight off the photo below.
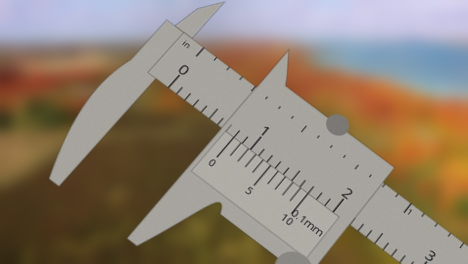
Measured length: 8.0 mm
